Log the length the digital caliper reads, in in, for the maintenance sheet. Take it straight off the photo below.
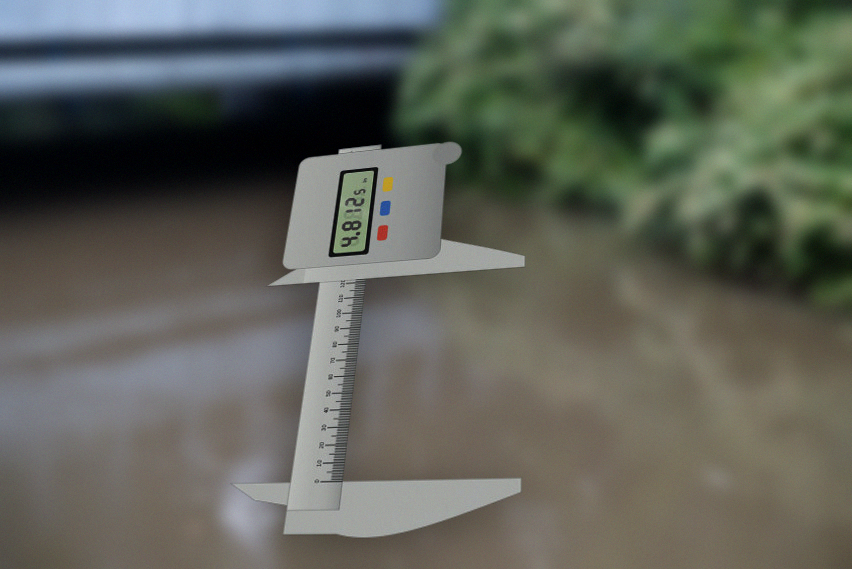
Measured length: 4.8125 in
